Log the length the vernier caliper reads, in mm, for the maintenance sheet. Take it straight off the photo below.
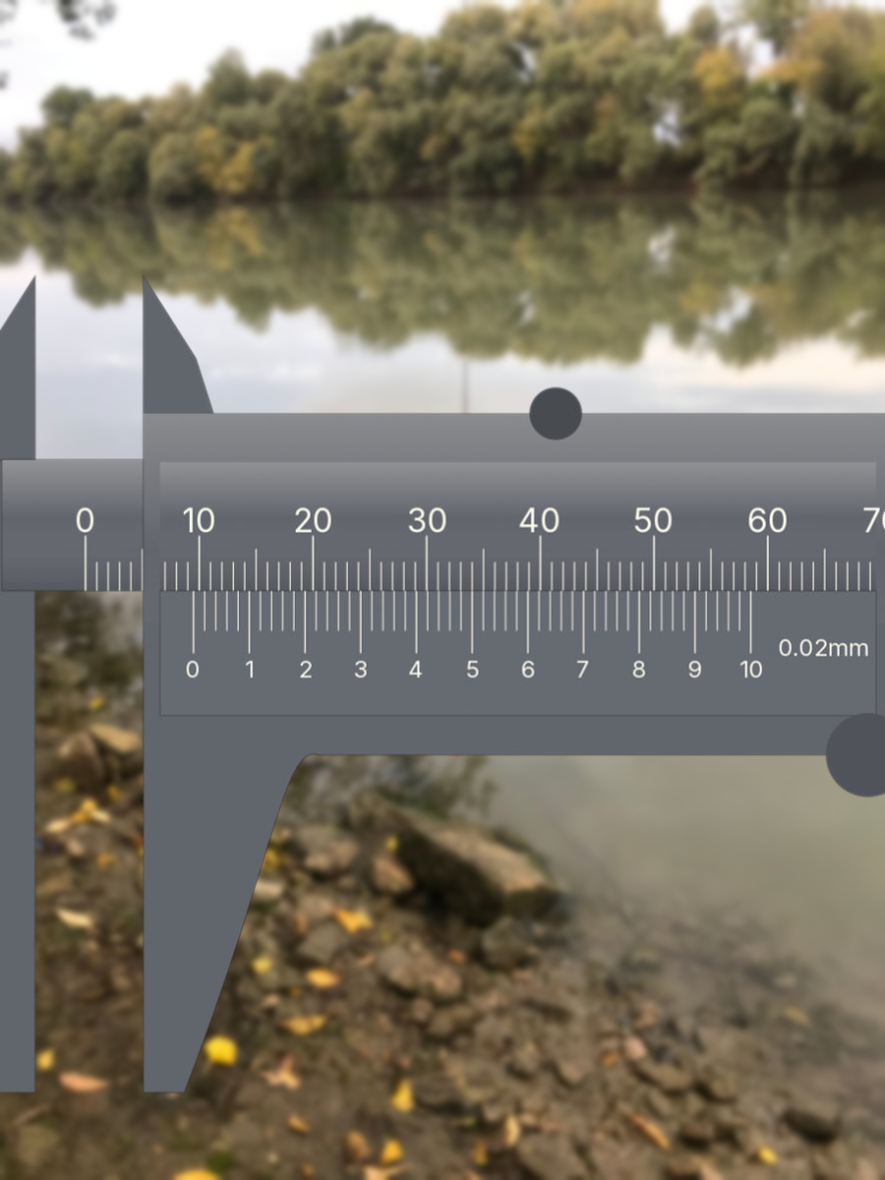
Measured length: 9.5 mm
